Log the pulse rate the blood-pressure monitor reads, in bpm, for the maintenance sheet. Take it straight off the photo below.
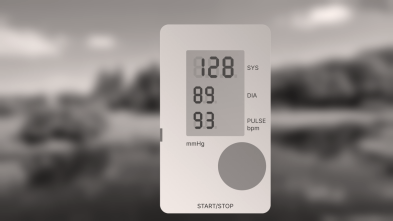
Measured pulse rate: 93 bpm
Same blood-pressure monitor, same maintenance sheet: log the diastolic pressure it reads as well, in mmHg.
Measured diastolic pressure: 89 mmHg
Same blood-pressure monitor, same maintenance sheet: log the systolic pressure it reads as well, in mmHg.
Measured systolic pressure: 128 mmHg
